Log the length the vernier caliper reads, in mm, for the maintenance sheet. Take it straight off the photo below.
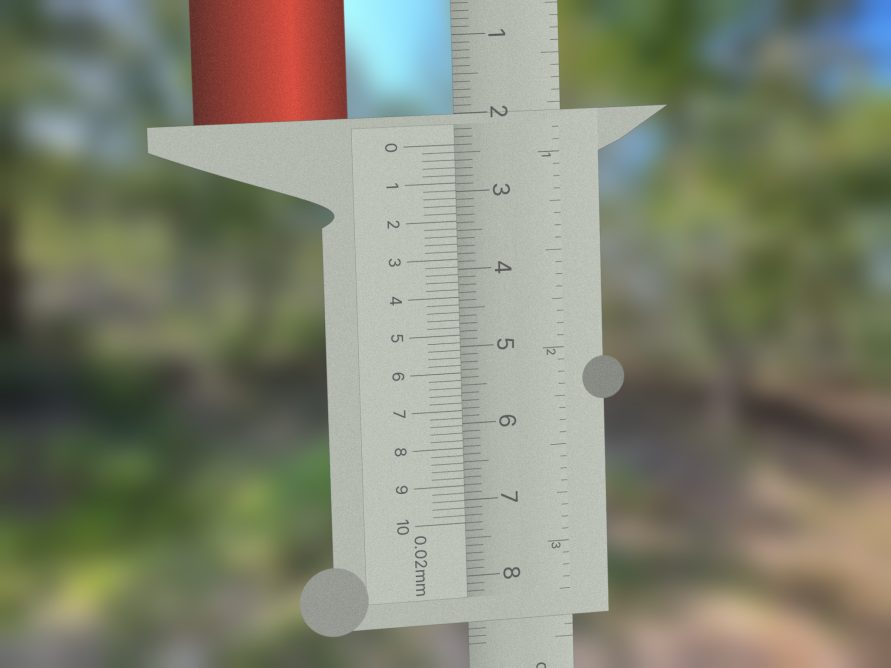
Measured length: 24.0 mm
